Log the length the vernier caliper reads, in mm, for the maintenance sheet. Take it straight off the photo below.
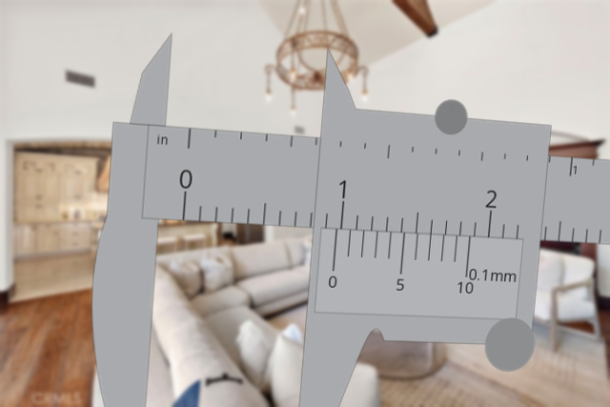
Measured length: 9.7 mm
